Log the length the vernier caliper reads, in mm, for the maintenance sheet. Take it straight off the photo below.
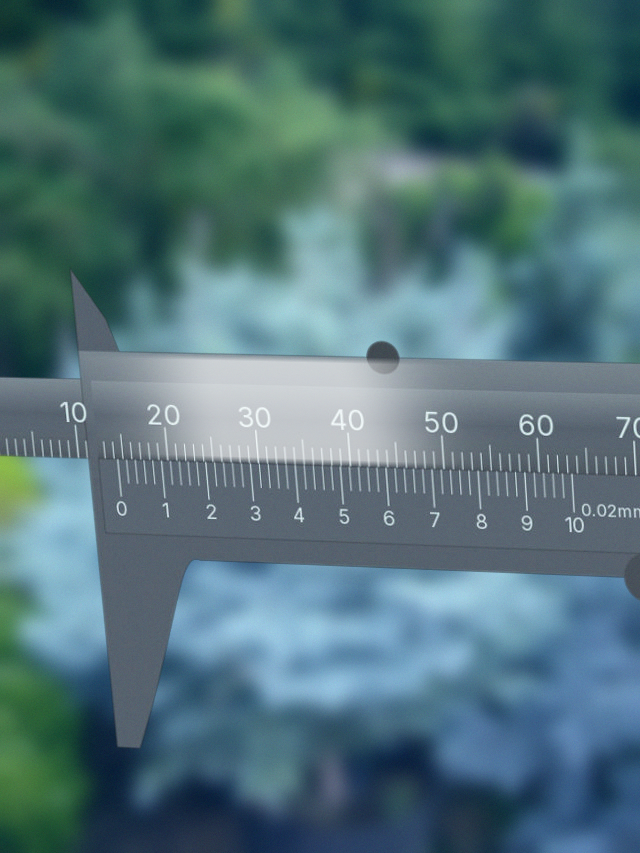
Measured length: 14.4 mm
